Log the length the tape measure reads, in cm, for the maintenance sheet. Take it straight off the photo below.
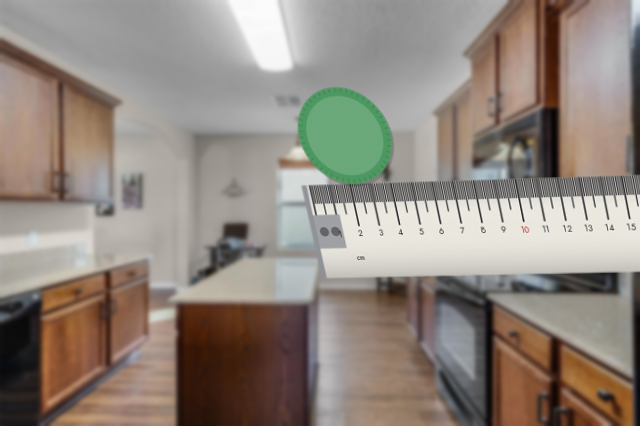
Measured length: 4.5 cm
